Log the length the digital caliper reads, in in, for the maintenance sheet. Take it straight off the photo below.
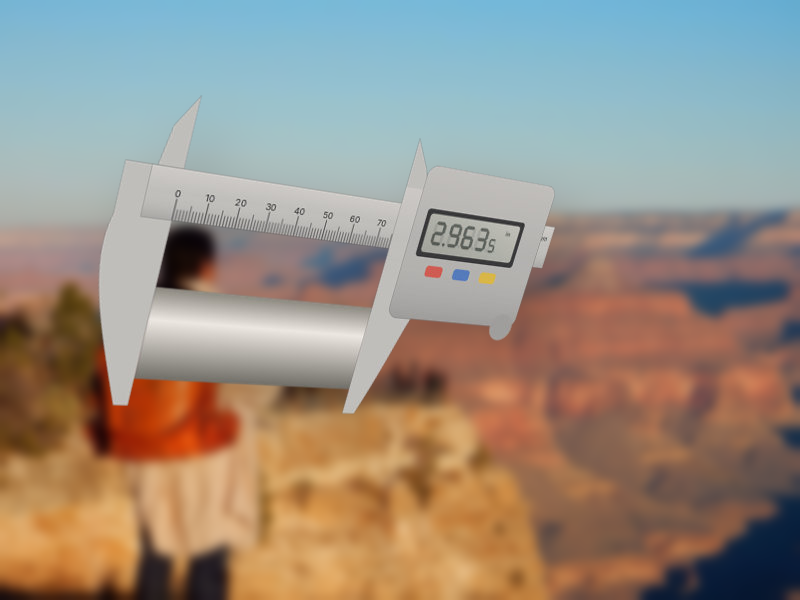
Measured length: 2.9635 in
